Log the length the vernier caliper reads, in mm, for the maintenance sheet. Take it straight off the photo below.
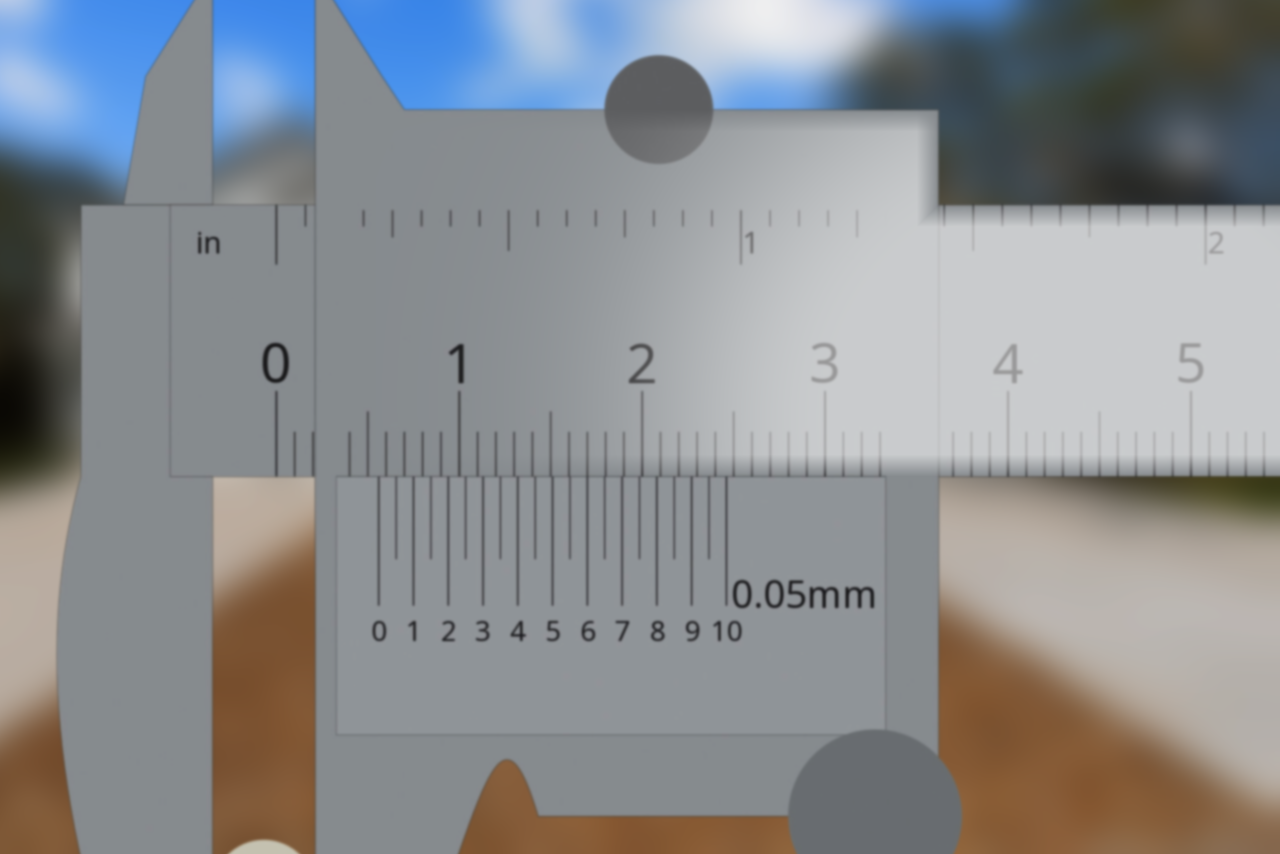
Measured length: 5.6 mm
